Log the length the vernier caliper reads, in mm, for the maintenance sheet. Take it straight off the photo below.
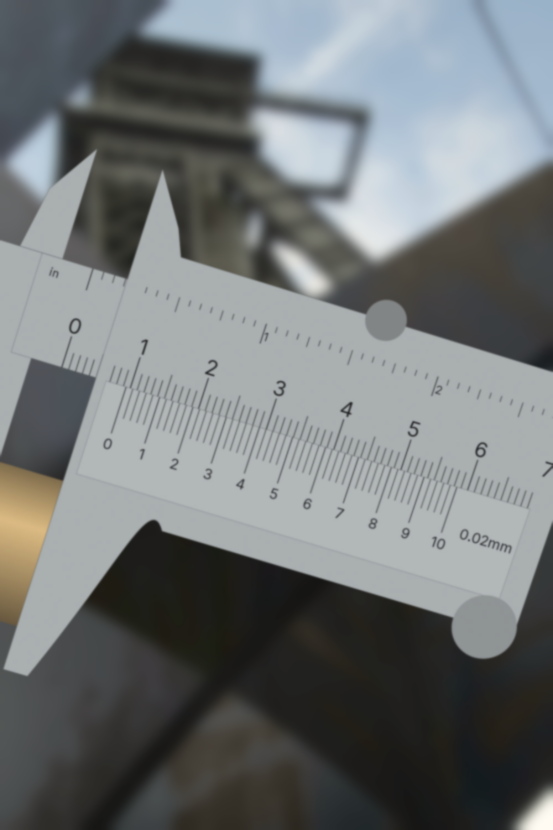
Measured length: 9.4 mm
